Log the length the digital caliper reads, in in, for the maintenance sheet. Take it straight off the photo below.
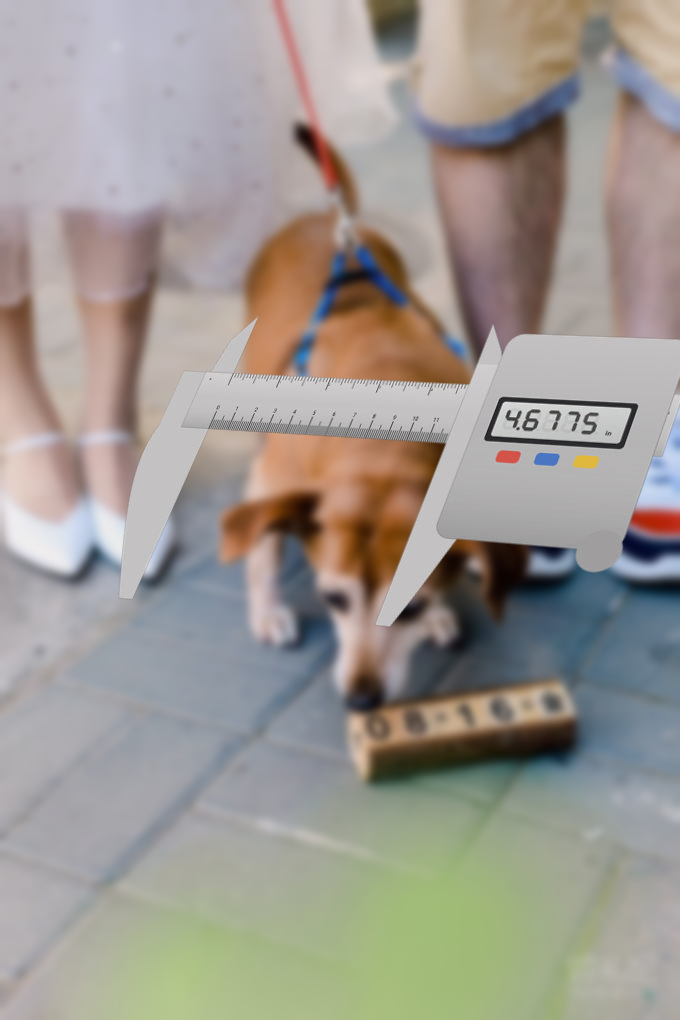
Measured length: 4.6775 in
